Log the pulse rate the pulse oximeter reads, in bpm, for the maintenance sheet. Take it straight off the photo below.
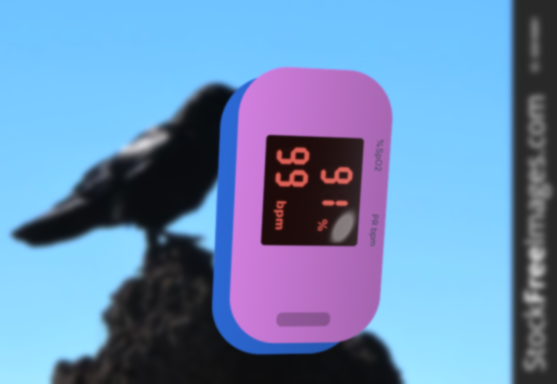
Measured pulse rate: 99 bpm
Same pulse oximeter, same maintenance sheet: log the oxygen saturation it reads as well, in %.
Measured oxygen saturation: 91 %
